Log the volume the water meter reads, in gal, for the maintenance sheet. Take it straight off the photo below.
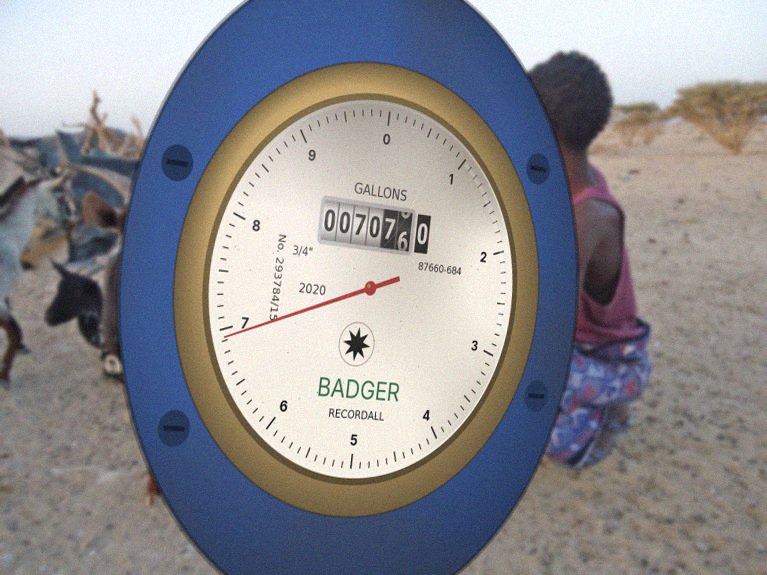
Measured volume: 70756.9 gal
